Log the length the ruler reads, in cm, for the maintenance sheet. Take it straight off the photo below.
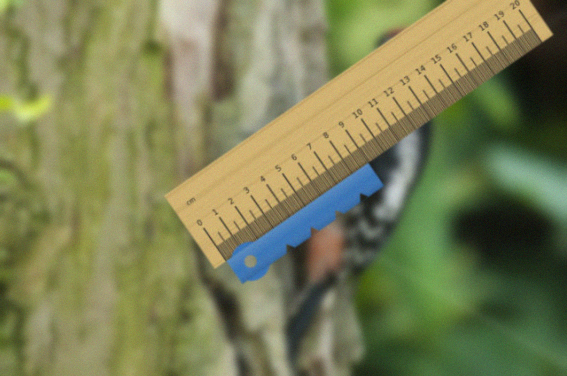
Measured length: 9 cm
